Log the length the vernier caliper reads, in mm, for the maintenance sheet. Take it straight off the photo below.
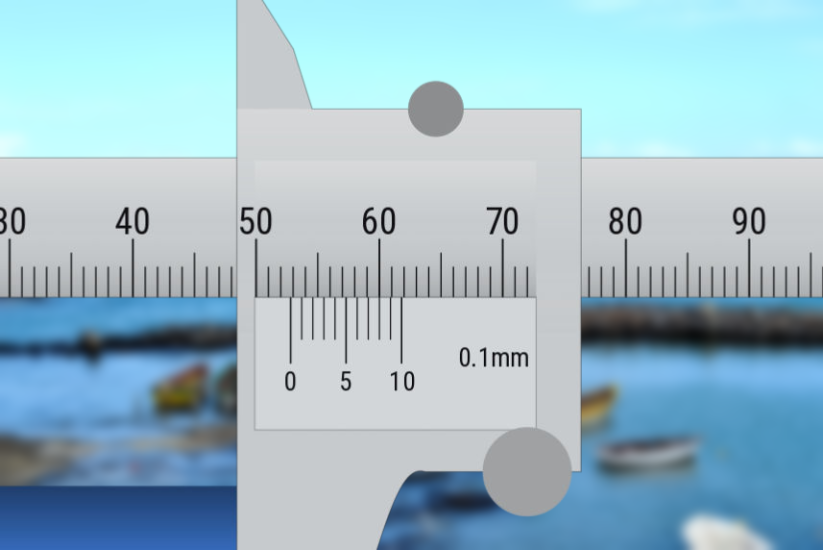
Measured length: 52.8 mm
